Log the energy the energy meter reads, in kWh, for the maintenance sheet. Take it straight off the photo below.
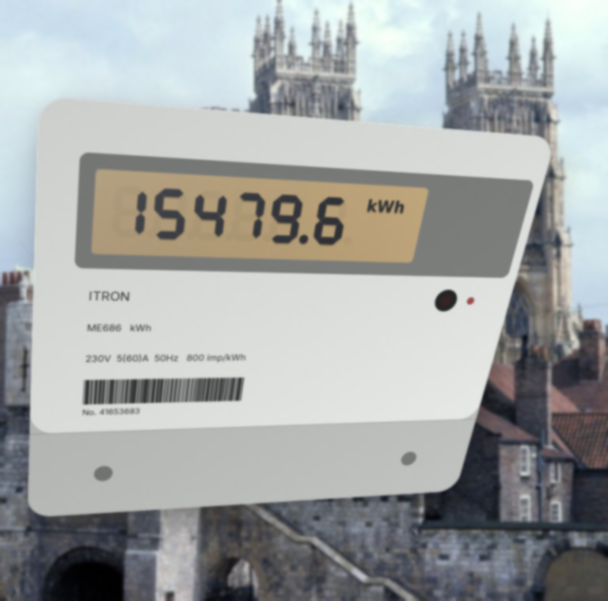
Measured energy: 15479.6 kWh
